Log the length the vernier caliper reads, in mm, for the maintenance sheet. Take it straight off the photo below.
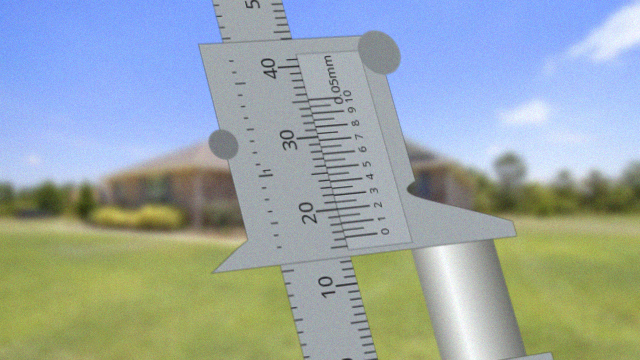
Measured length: 16.2 mm
